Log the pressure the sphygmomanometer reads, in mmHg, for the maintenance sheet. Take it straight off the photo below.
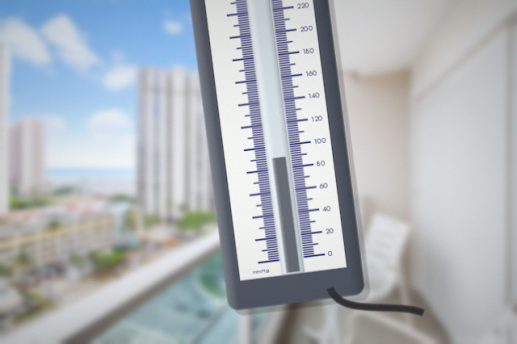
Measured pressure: 90 mmHg
